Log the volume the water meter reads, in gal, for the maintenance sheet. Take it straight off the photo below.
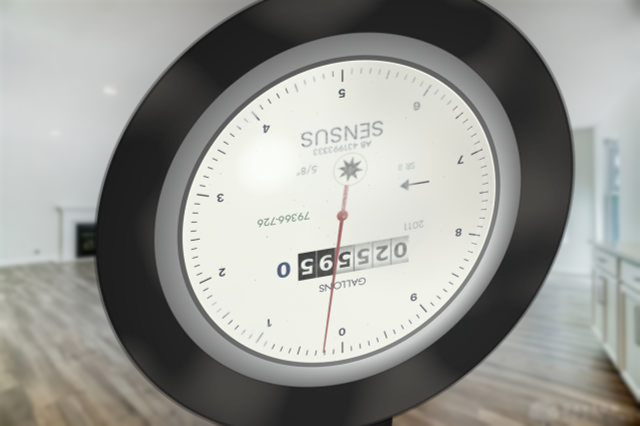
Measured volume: 255950.2 gal
